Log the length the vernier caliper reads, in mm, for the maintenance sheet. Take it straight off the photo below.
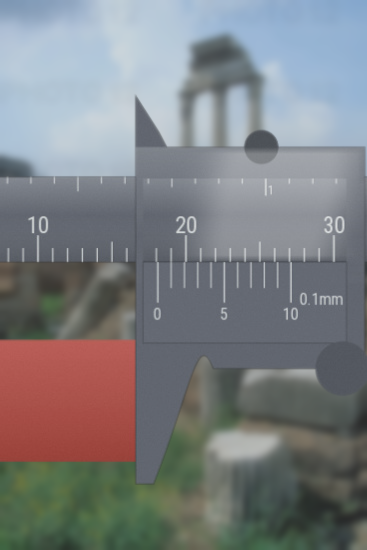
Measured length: 18.1 mm
